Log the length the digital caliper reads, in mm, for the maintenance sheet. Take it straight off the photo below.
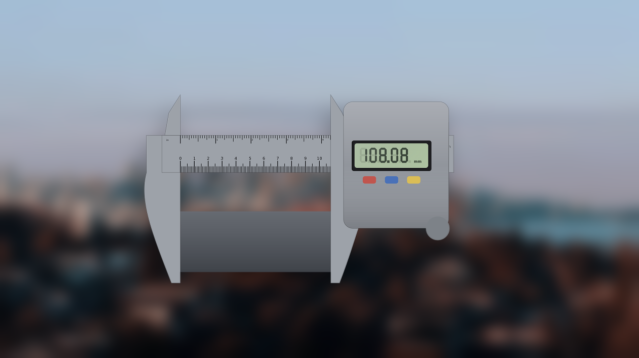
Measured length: 108.08 mm
